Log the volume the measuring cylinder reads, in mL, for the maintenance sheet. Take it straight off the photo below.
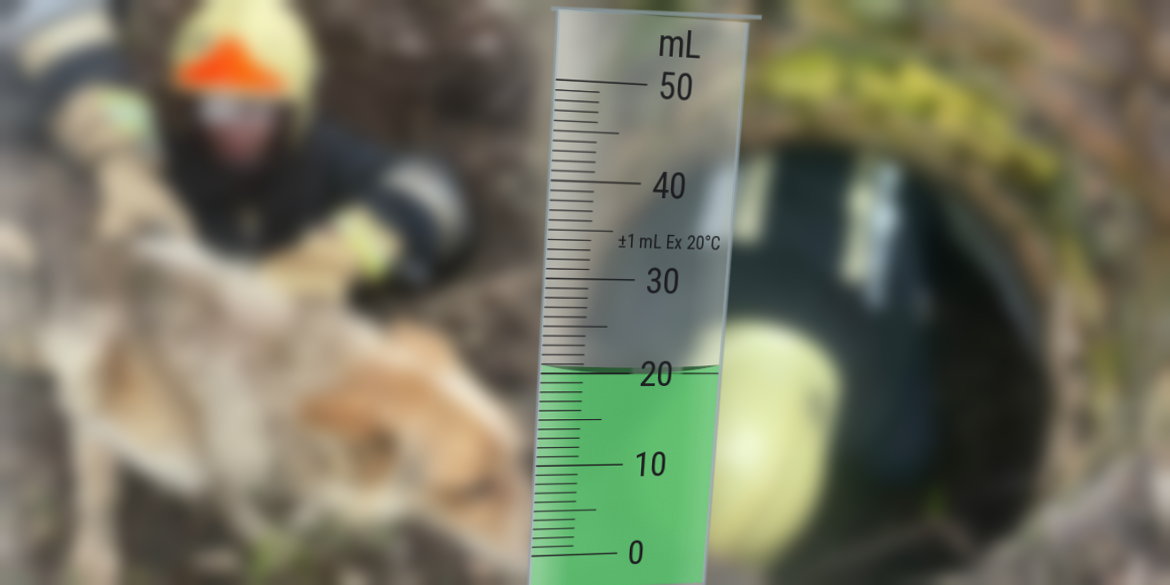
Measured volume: 20 mL
